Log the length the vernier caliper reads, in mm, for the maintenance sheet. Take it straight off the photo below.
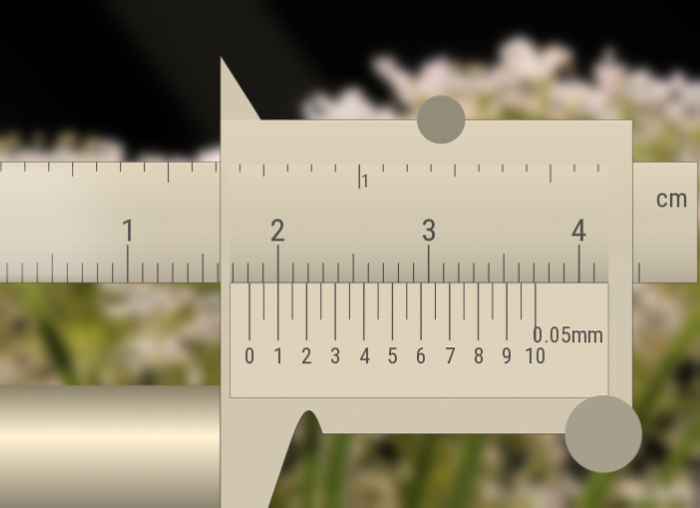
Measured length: 18.1 mm
